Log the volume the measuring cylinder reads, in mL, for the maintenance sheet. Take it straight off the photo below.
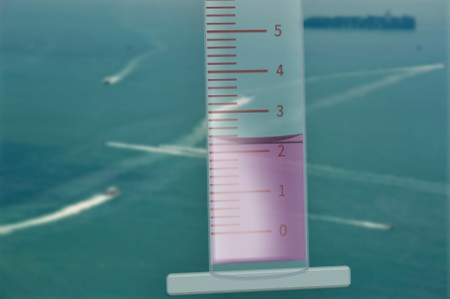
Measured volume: 2.2 mL
